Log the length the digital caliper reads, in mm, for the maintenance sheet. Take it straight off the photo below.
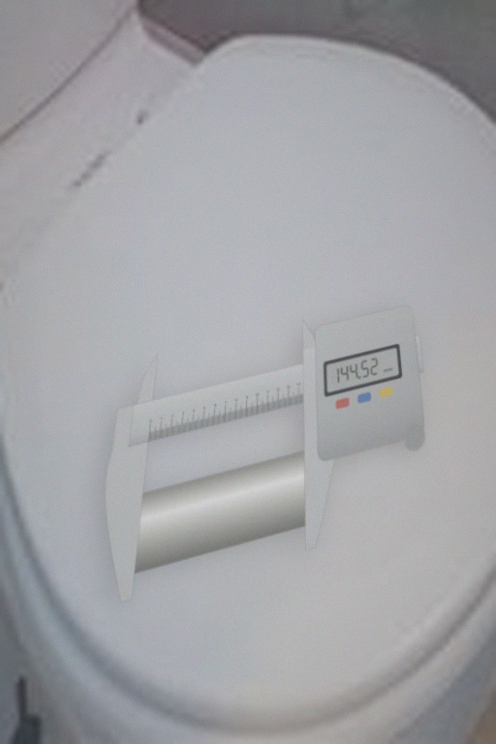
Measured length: 144.52 mm
